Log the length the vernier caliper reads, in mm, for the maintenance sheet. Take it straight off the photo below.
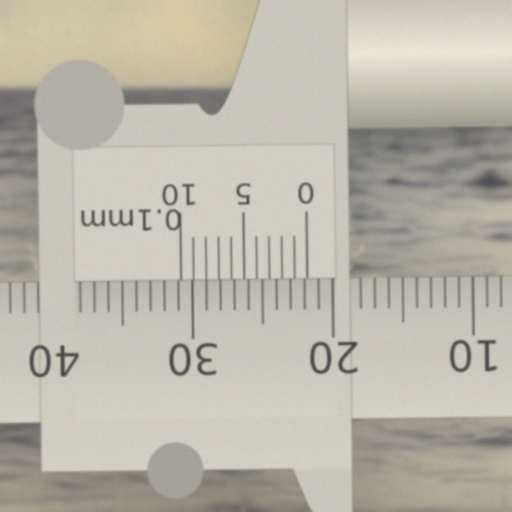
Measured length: 21.8 mm
